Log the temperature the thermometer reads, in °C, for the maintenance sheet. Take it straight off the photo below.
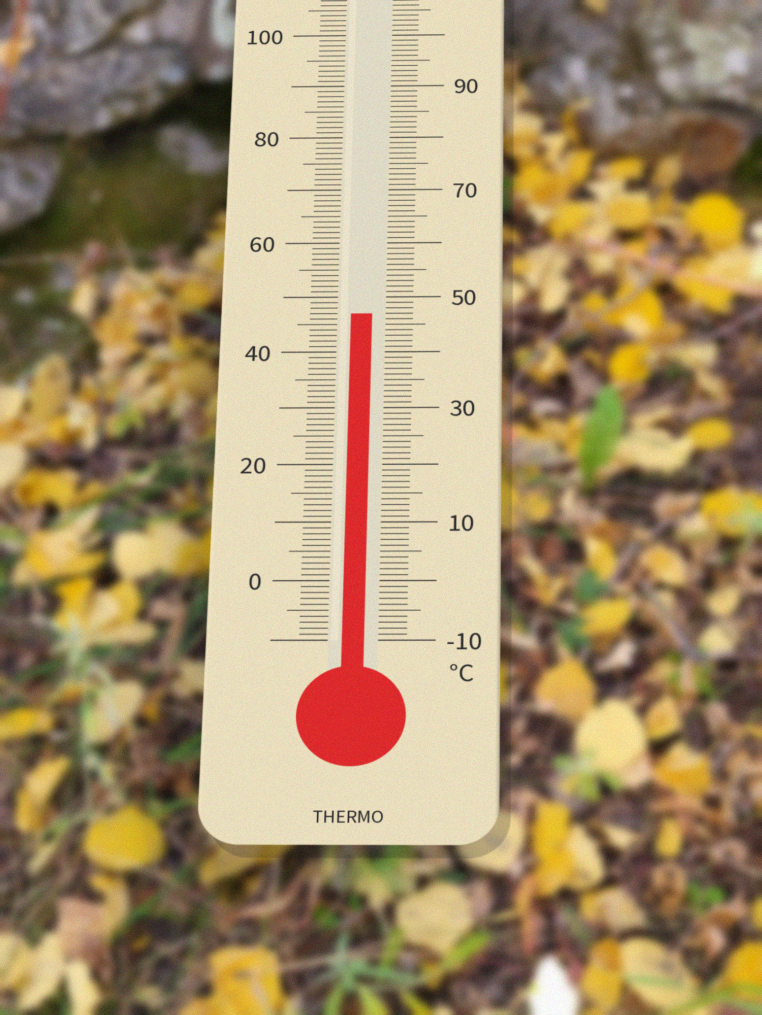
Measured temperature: 47 °C
